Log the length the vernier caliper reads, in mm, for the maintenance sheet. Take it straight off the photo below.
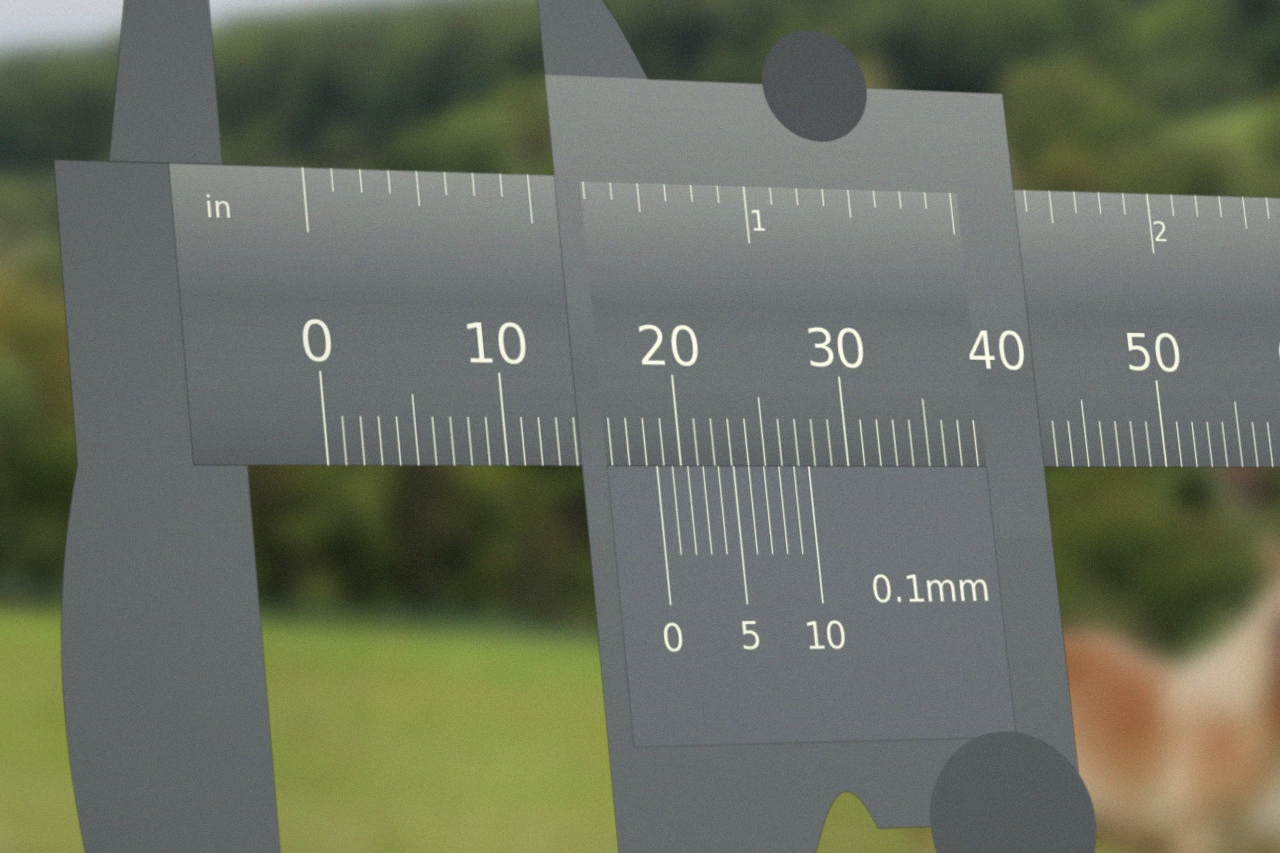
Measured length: 18.6 mm
